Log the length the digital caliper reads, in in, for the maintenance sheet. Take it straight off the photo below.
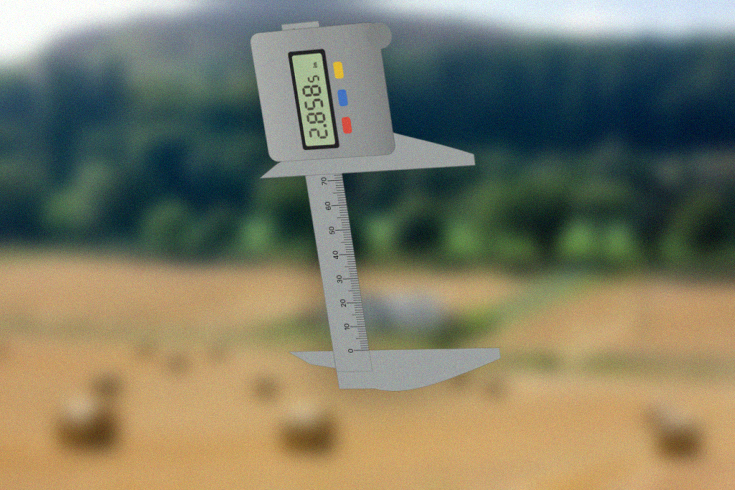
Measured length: 2.8585 in
